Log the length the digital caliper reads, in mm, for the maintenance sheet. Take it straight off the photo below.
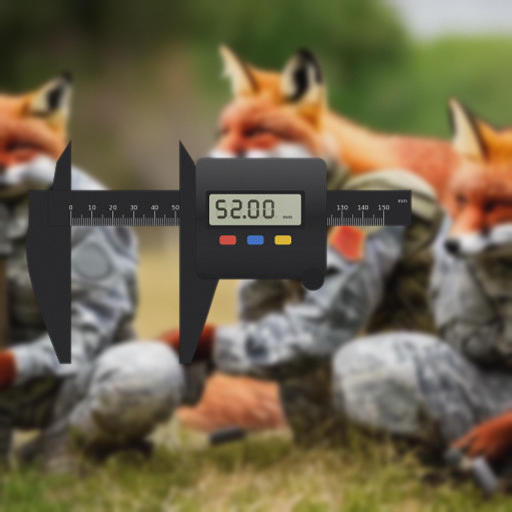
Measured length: 52.00 mm
